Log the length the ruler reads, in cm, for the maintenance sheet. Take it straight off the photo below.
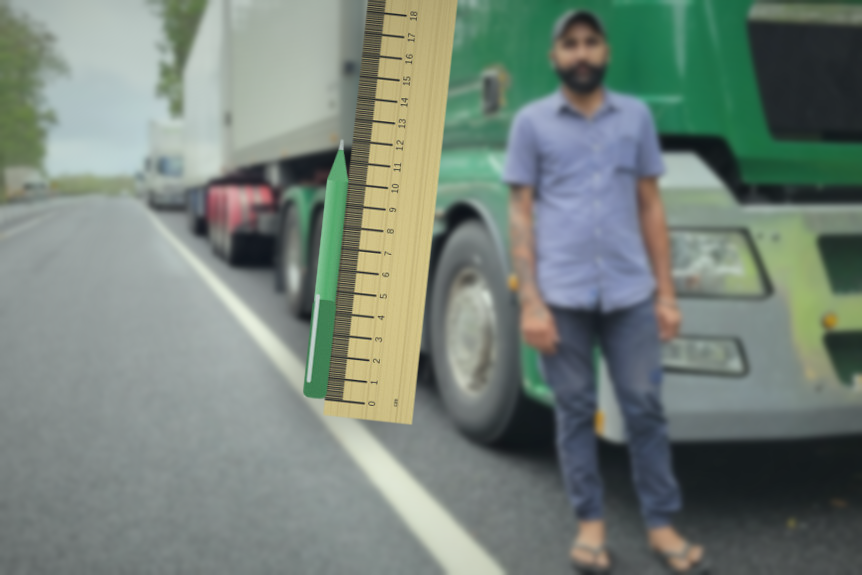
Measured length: 12 cm
